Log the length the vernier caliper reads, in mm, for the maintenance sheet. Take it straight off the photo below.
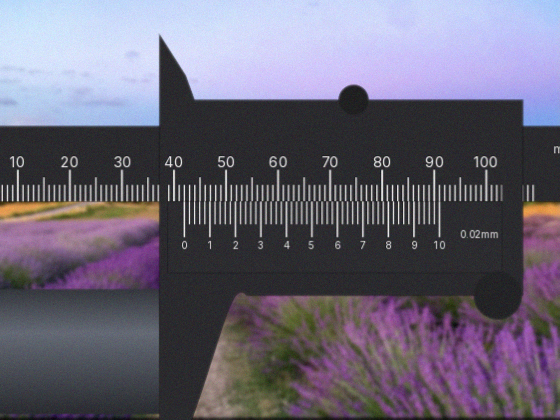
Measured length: 42.0 mm
